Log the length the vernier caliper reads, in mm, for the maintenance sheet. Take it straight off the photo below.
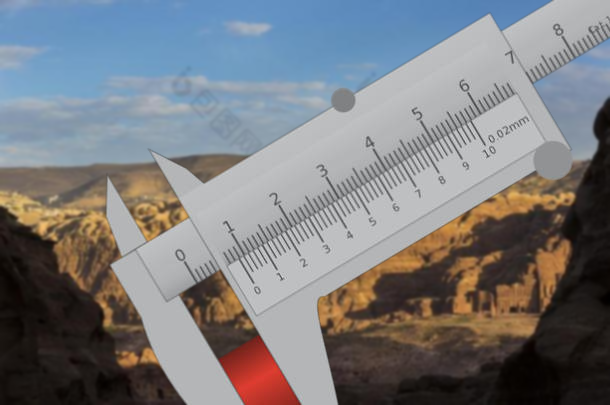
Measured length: 8.8 mm
